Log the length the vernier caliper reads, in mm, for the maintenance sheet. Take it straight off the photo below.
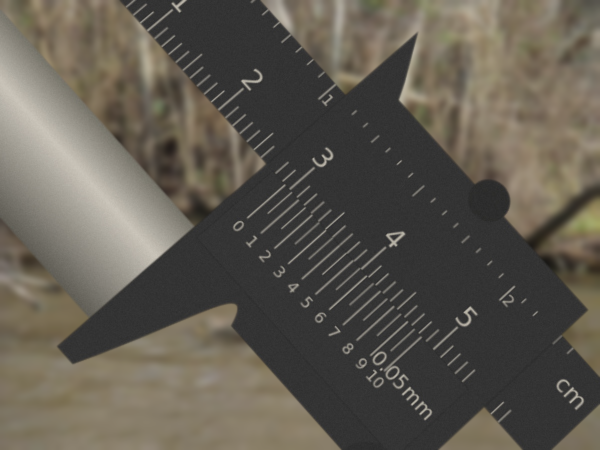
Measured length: 29.4 mm
